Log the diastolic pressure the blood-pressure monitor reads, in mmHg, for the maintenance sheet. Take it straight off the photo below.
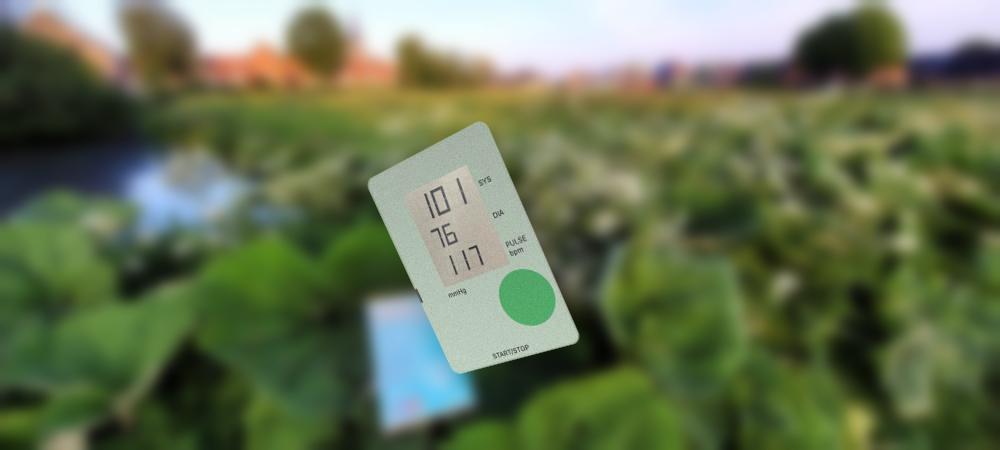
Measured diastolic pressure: 76 mmHg
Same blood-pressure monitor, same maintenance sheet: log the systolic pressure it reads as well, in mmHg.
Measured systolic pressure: 101 mmHg
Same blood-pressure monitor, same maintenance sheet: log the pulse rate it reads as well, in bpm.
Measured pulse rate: 117 bpm
